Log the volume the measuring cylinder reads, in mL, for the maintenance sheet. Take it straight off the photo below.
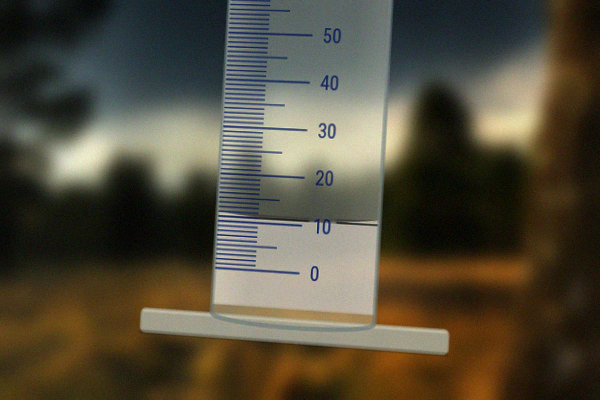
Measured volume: 11 mL
